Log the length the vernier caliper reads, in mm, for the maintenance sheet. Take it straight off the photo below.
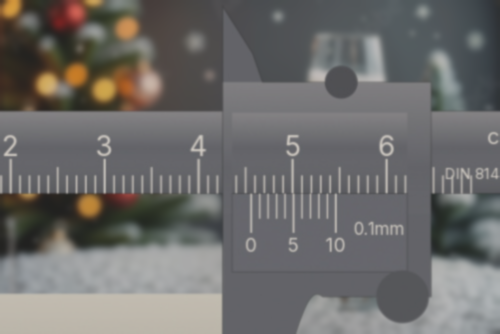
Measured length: 45.6 mm
